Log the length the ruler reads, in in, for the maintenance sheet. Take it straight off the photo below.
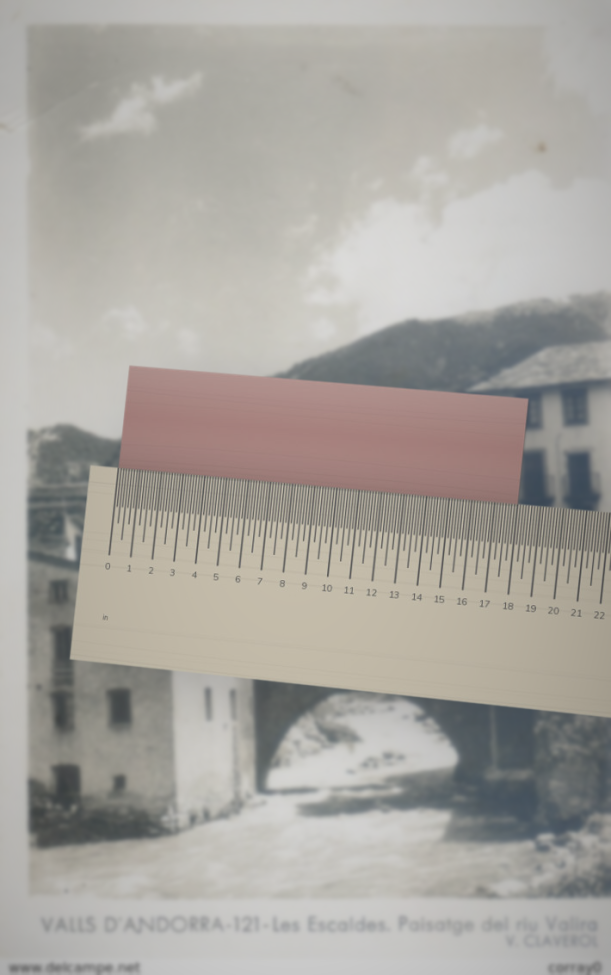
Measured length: 18 in
